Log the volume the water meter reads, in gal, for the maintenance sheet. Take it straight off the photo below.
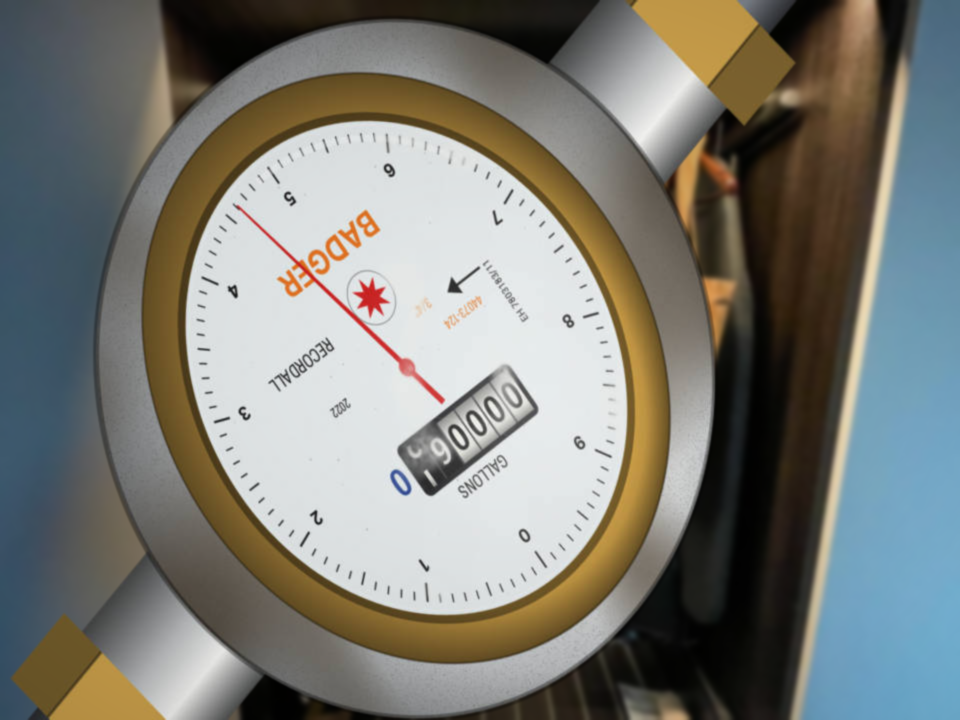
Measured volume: 614.6 gal
